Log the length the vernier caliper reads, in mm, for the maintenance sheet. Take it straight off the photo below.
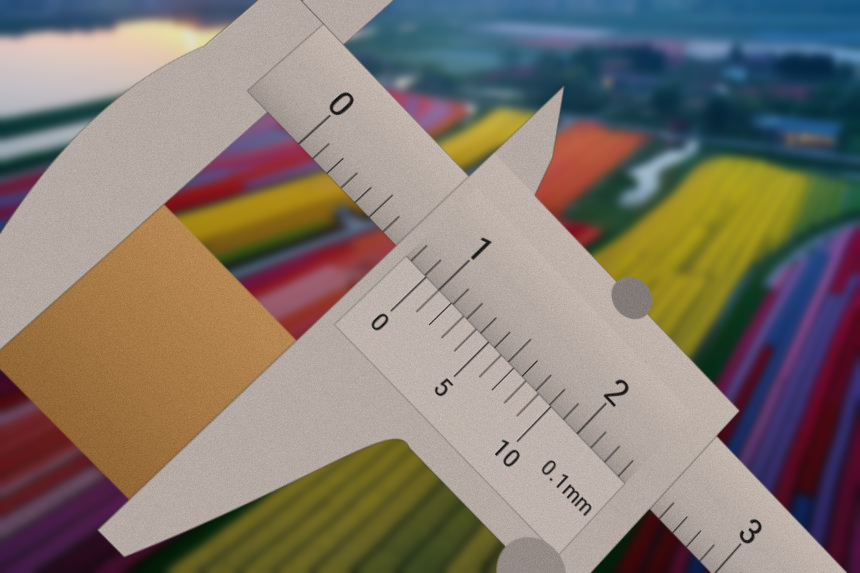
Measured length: 9.1 mm
